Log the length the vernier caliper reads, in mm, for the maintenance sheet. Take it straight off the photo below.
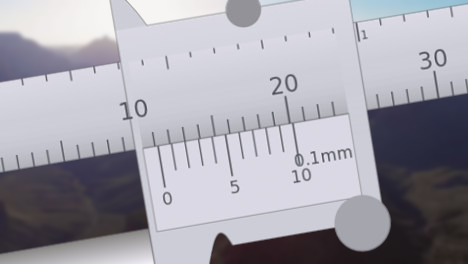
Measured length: 11.2 mm
